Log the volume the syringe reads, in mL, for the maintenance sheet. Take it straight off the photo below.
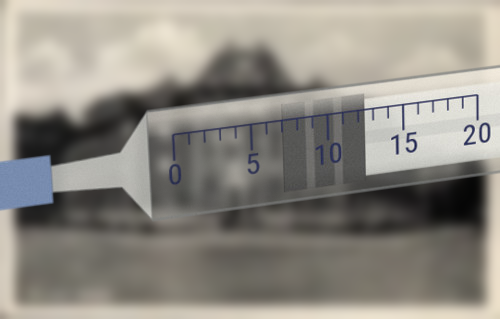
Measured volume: 7 mL
